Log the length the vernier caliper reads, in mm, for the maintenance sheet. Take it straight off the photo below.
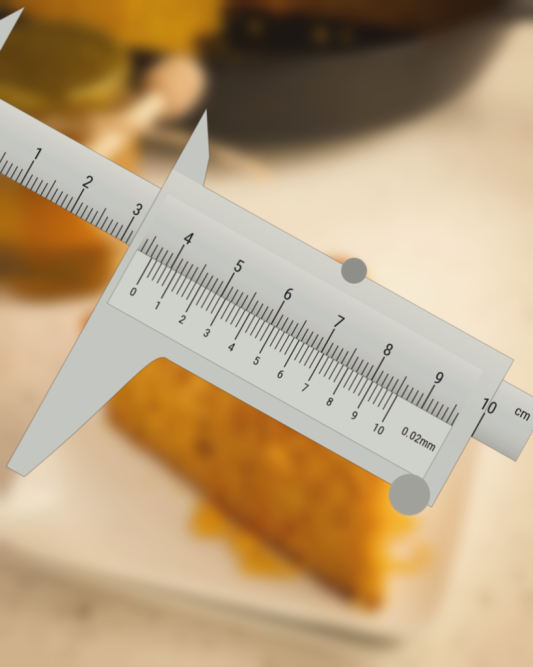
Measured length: 36.2 mm
